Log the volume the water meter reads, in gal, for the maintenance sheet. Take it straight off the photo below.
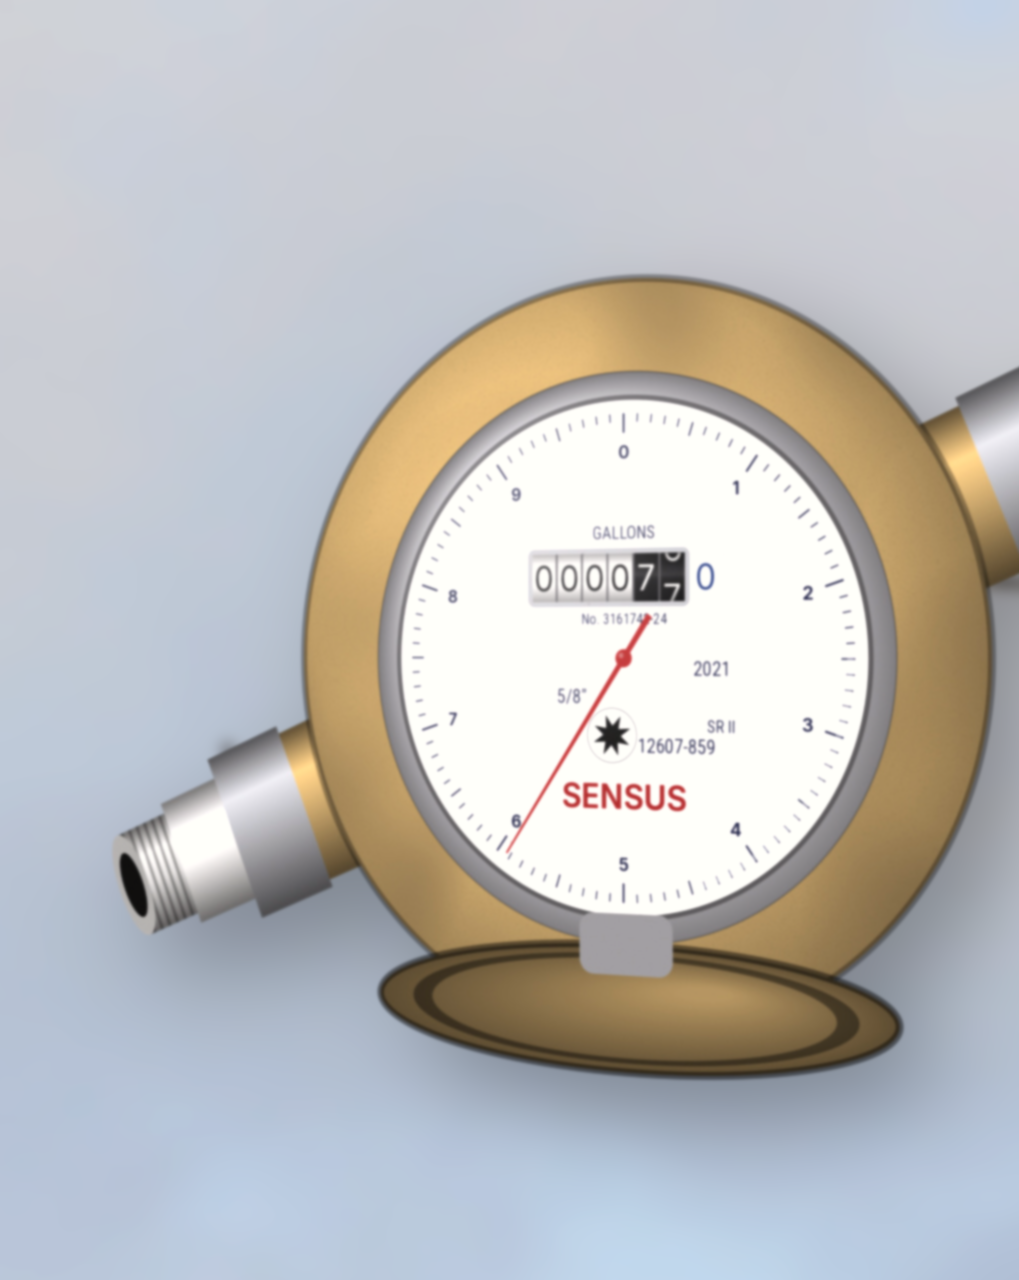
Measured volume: 765.9 gal
